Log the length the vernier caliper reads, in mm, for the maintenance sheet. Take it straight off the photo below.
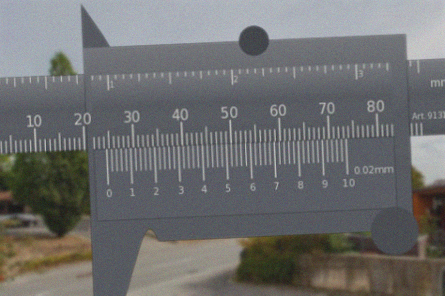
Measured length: 24.5 mm
